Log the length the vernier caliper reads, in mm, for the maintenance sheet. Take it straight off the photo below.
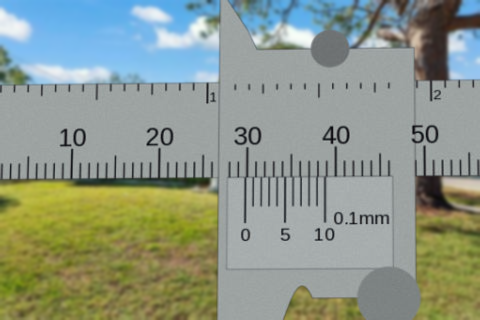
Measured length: 29.8 mm
